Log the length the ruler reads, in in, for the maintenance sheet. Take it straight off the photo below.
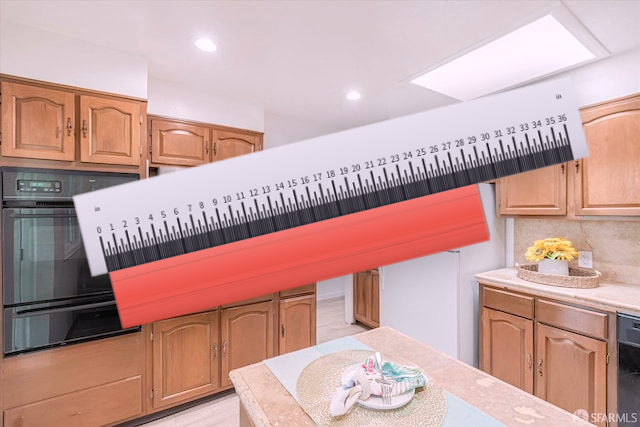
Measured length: 28.5 in
